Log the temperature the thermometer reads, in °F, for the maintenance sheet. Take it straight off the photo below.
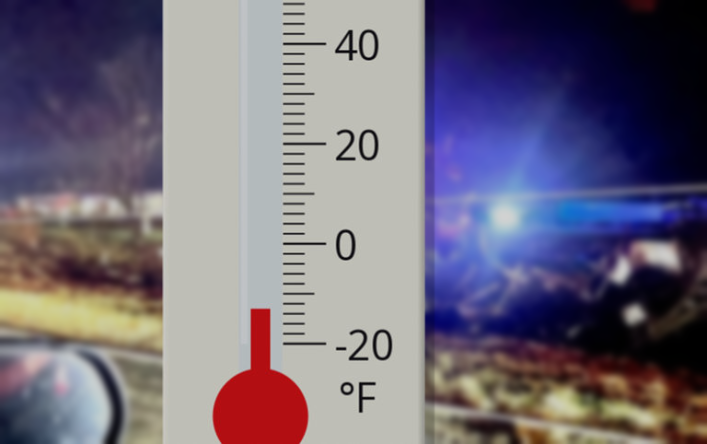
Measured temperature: -13 °F
